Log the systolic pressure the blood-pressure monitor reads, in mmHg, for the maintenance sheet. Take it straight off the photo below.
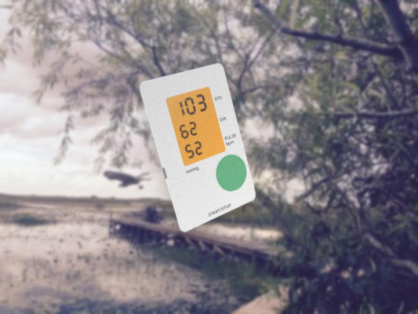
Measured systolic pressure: 103 mmHg
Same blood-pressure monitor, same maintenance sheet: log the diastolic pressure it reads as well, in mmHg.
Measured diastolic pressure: 62 mmHg
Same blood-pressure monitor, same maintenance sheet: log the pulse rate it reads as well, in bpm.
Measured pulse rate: 52 bpm
